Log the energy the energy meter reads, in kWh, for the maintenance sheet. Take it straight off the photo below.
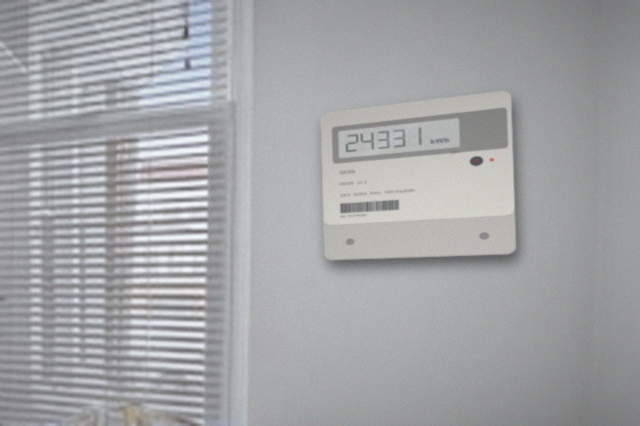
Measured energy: 24331 kWh
